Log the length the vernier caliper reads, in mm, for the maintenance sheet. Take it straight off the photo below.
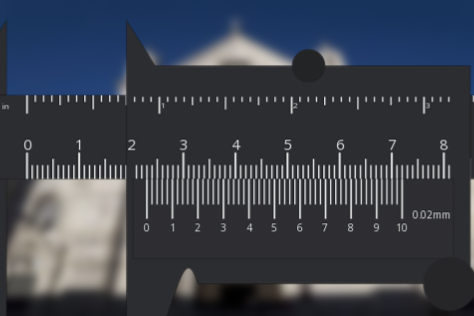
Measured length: 23.0 mm
